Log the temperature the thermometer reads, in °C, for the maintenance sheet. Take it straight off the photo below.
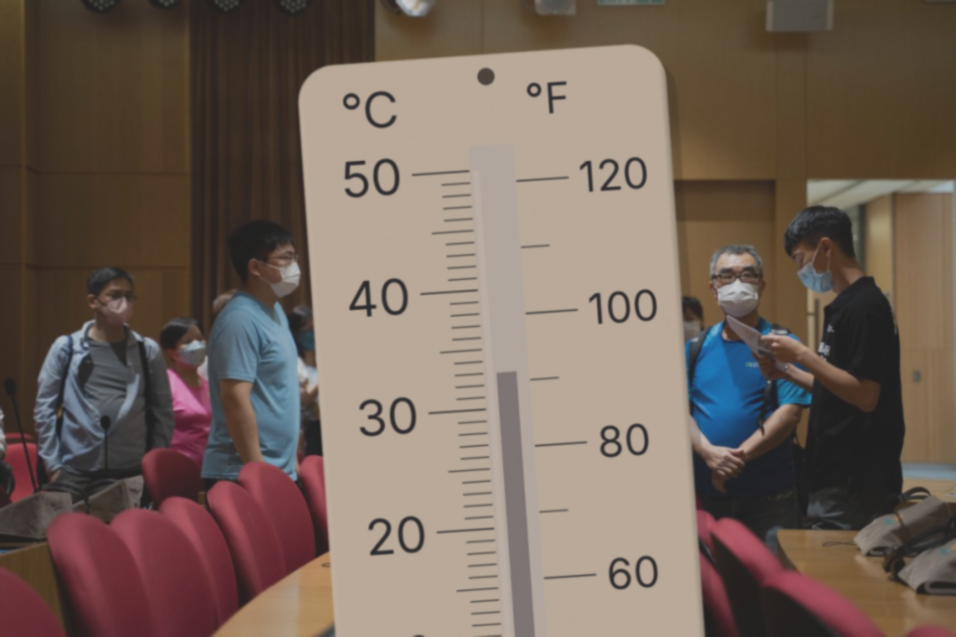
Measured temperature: 33 °C
